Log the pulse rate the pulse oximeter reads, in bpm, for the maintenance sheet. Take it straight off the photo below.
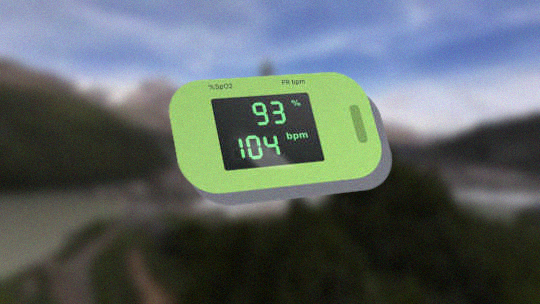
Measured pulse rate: 104 bpm
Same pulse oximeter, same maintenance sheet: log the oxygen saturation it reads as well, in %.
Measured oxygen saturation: 93 %
